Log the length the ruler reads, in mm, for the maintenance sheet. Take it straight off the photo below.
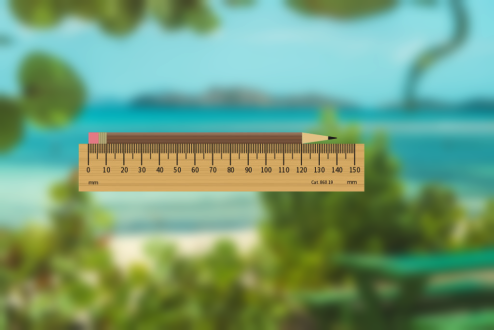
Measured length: 140 mm
